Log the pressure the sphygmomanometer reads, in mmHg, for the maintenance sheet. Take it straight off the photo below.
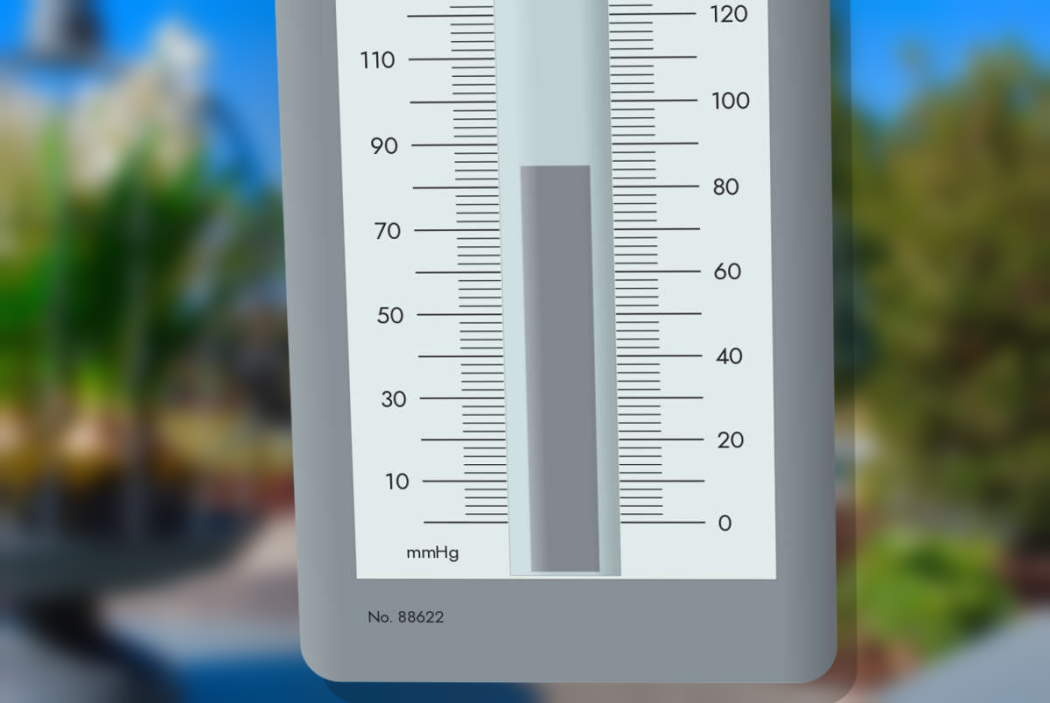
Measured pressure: 85 mmHg
